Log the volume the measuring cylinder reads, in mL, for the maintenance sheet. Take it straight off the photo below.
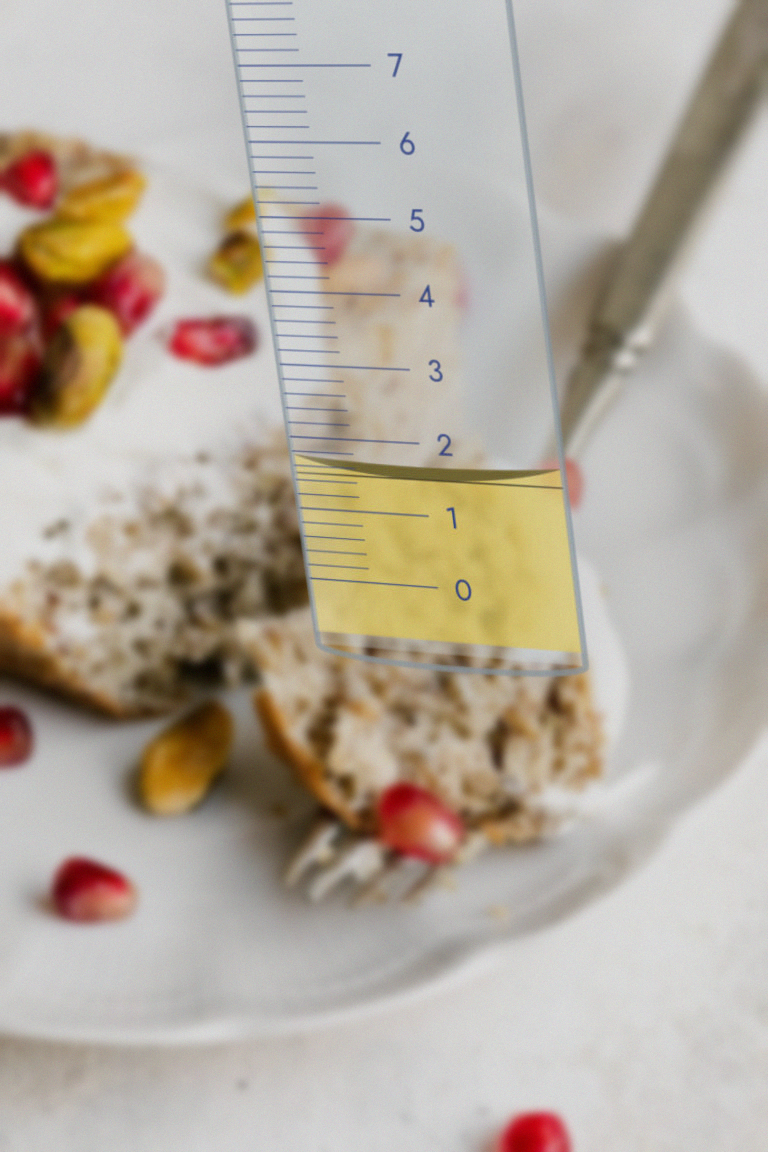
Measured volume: 1.5 mL
